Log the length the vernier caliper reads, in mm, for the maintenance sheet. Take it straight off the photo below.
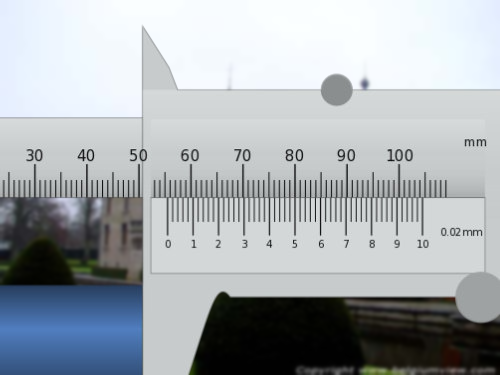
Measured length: 55.5 mm
